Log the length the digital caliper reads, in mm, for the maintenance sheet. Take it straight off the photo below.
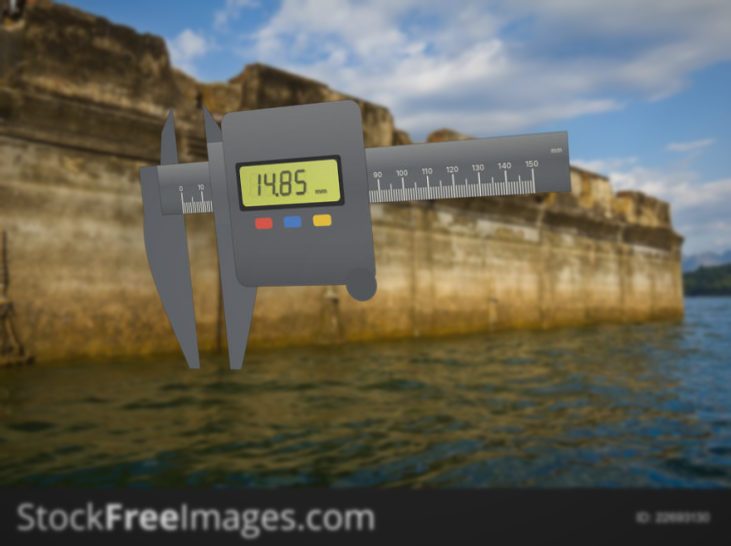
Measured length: 14.85 mm
